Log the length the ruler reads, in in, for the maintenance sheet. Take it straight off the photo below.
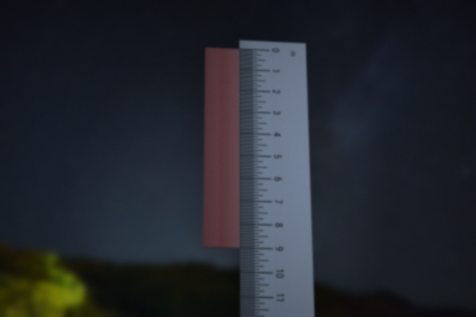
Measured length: 9 in
